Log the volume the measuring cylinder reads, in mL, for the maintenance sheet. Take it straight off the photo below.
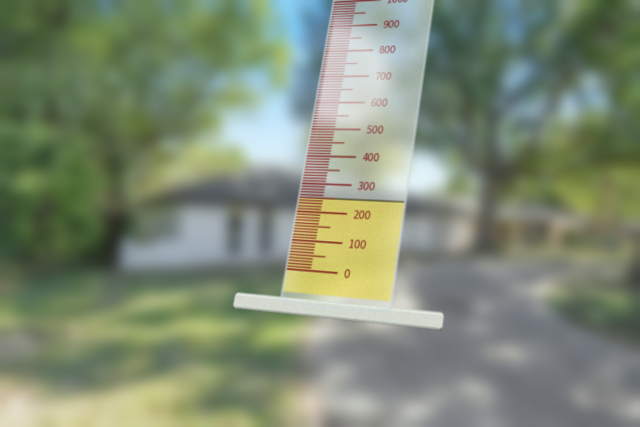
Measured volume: 250 mL
